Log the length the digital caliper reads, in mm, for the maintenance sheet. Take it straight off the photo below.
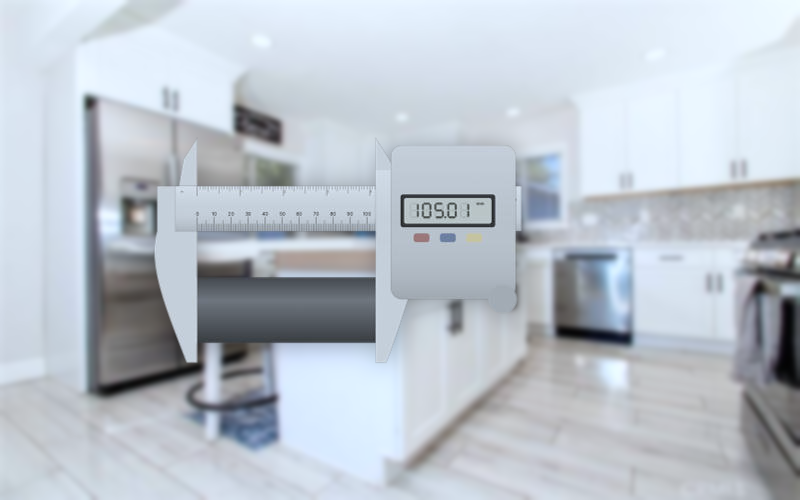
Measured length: 105.01 mm
